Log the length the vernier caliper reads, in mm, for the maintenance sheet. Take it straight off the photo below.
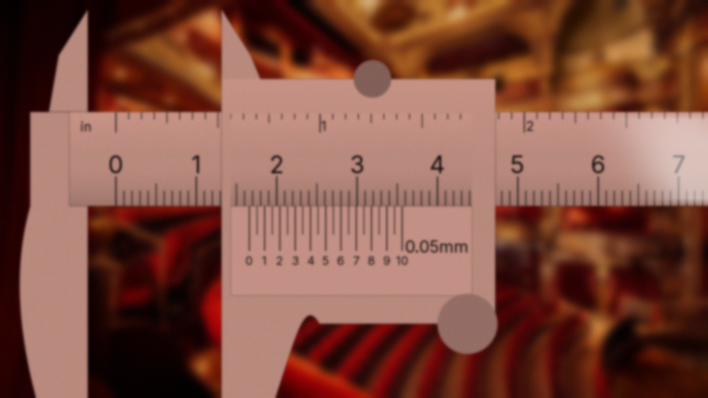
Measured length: 16.6 mm
